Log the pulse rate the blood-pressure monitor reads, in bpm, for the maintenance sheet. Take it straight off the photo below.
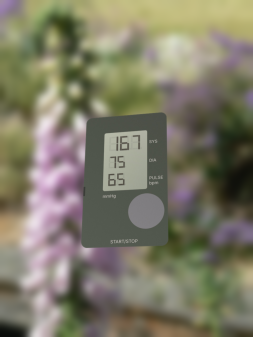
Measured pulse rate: 65 bpm
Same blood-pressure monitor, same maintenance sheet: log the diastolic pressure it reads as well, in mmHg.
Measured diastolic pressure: 75 mmHg
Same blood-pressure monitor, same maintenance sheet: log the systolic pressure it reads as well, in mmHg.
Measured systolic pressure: 167 mmHg
